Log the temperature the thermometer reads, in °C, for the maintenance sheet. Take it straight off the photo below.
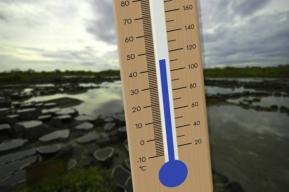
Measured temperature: 45 °C
